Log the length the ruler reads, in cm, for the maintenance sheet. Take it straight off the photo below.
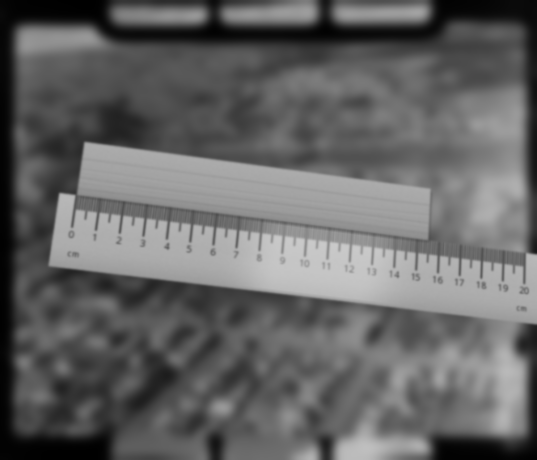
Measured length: 15.5 cm
